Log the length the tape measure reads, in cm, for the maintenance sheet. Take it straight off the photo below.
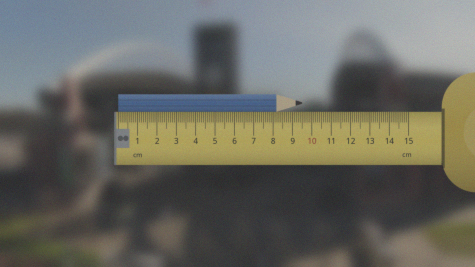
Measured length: 9.5 cm
